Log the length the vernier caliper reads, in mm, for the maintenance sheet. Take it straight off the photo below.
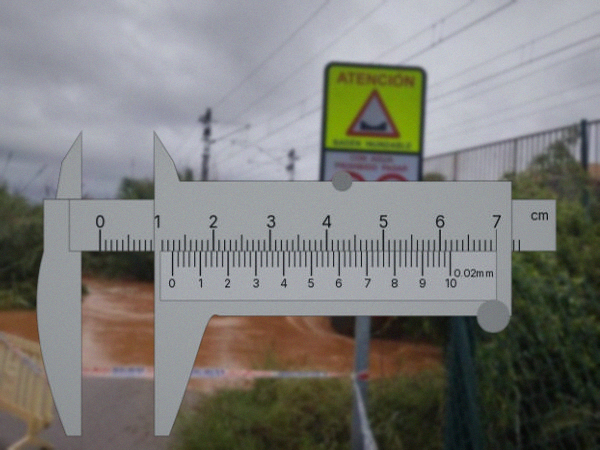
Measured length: 12.8 mm
